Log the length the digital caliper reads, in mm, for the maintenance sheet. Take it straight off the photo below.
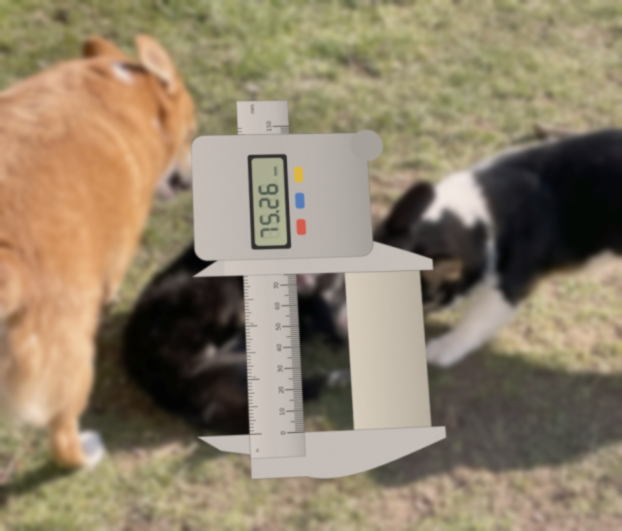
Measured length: 75.26 mm
